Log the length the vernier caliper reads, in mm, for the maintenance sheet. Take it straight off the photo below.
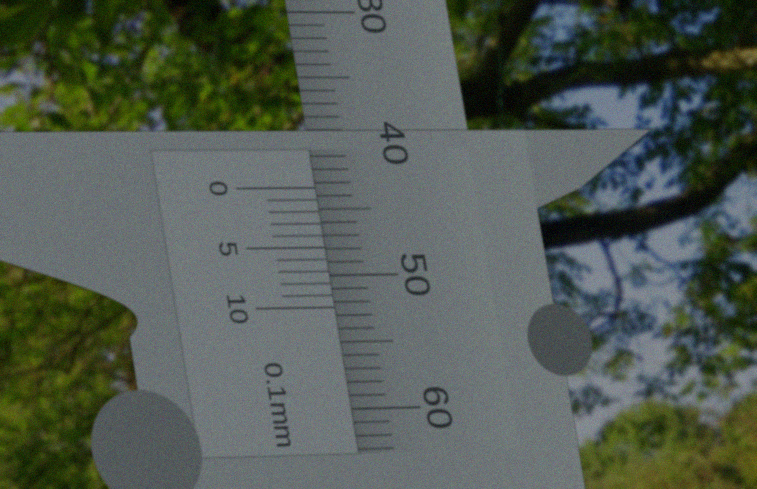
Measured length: 43.4 mm
